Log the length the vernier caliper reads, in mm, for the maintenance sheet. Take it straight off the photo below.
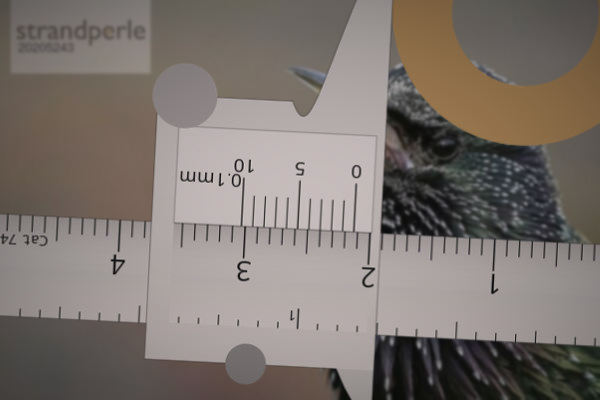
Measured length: 21.3 mm
